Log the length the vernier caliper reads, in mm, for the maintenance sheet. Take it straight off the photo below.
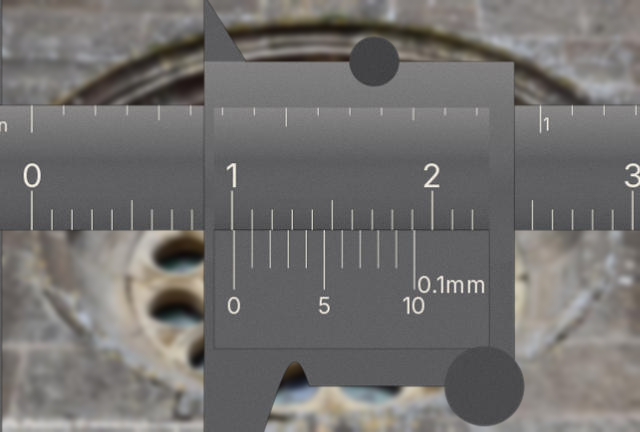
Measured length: 10.1 mm
